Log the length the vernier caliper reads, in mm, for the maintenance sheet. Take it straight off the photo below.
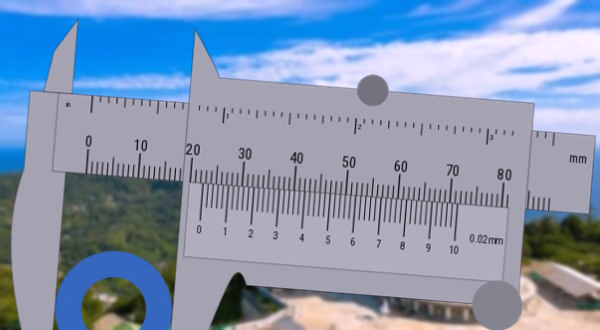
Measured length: 22.5 mm
